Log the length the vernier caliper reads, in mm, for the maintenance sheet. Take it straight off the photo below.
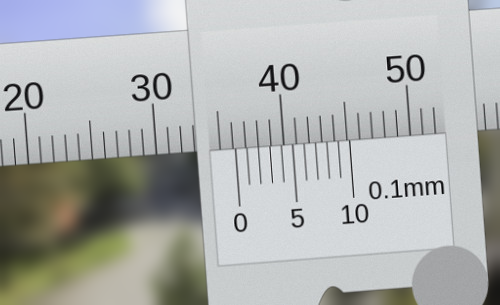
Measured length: 36.2 mm
